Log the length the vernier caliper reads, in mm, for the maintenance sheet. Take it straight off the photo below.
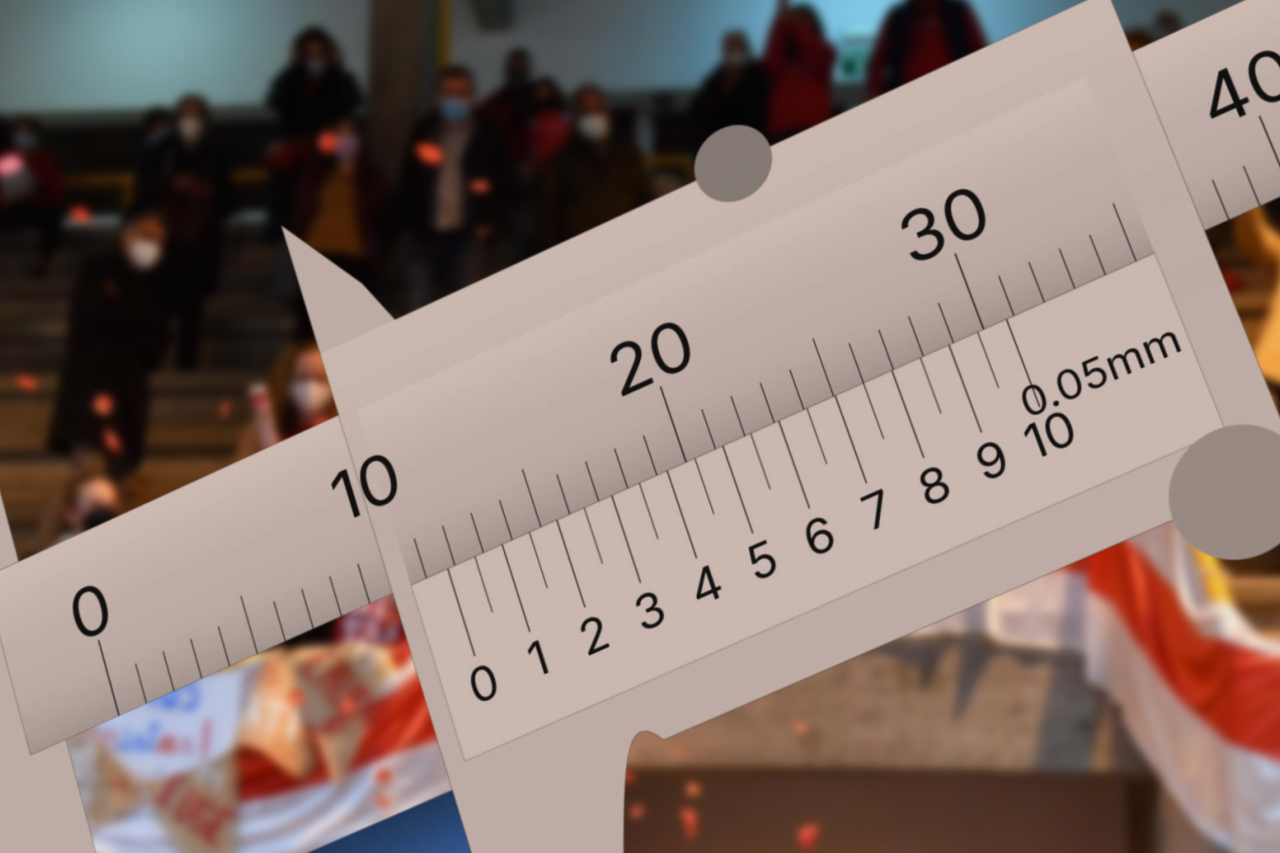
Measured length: 11.75 mm
